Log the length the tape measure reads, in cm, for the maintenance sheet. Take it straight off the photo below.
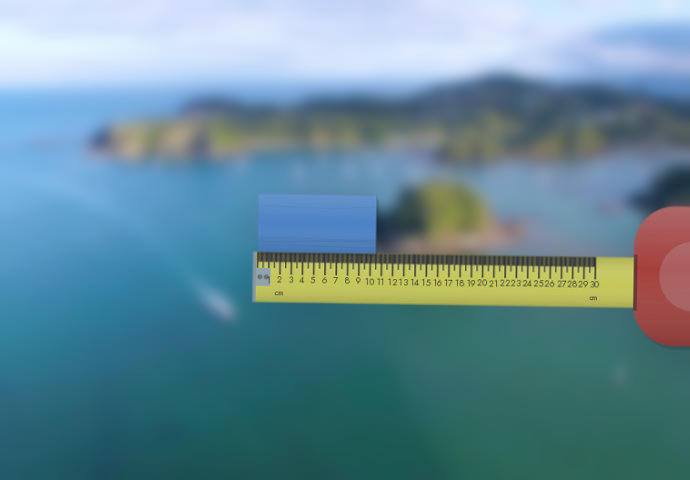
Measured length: 10.5 cm
